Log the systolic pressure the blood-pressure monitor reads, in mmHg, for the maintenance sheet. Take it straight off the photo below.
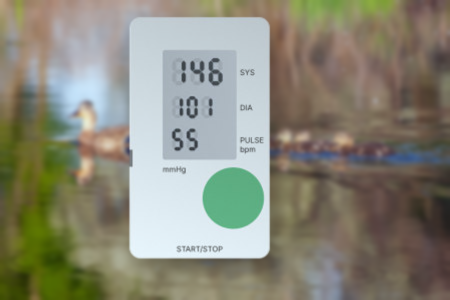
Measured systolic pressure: 146 mmHg
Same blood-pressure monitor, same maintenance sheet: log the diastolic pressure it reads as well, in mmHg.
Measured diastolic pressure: 101 mmHg
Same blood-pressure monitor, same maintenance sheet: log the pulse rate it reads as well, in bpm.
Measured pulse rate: 55 bpm
